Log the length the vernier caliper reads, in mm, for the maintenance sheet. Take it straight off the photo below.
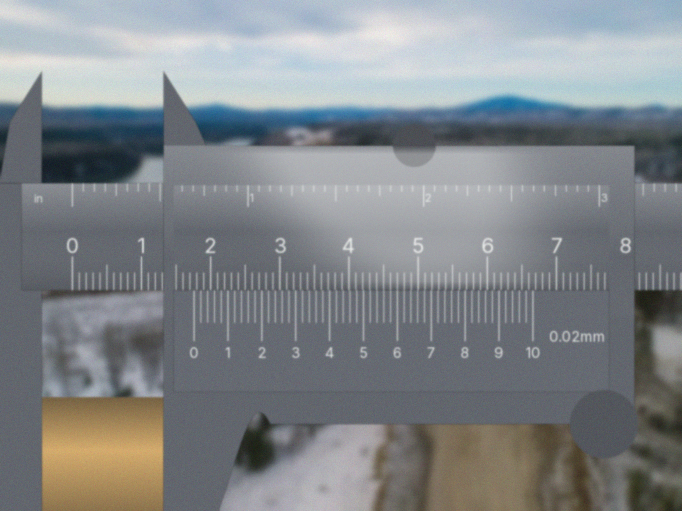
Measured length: 17.6 mm
